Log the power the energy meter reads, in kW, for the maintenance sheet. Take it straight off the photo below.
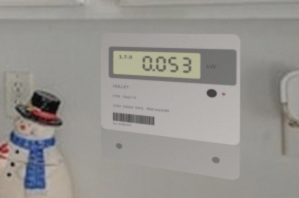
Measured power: 0.053 kW
